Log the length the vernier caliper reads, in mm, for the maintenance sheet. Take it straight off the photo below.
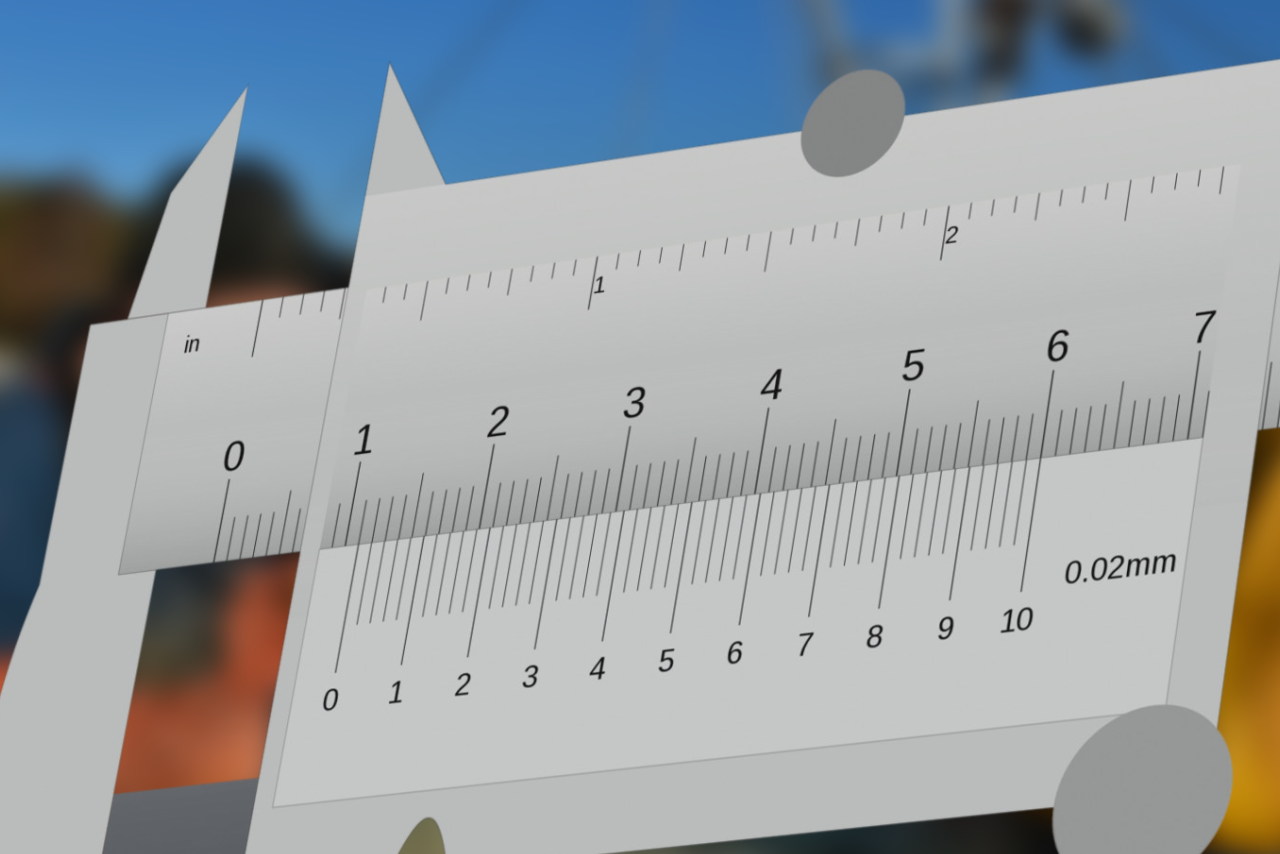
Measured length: 11.0 mm
